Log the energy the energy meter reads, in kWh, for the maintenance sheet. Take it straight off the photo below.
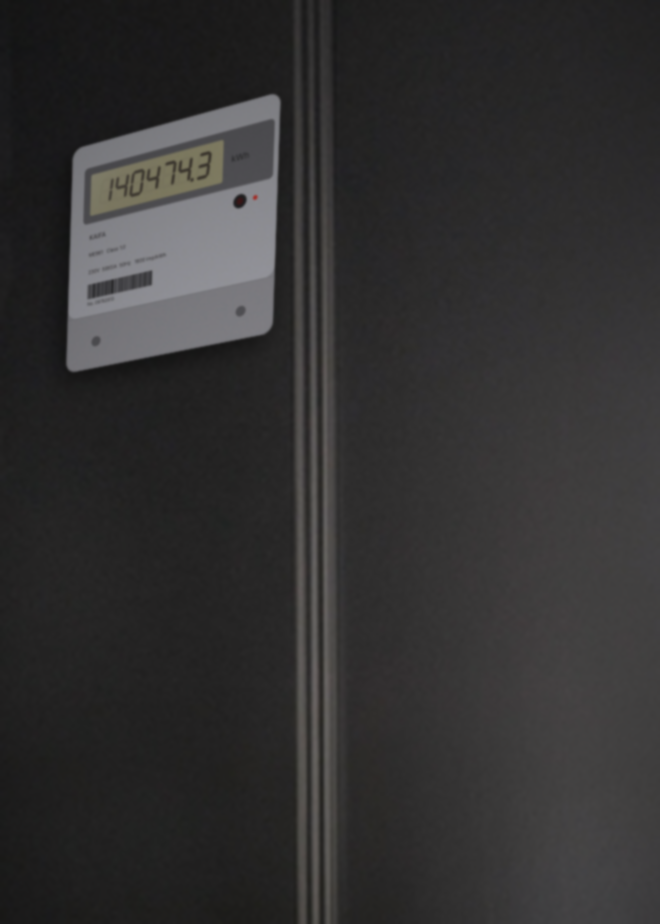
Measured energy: 140474.3 kWh
